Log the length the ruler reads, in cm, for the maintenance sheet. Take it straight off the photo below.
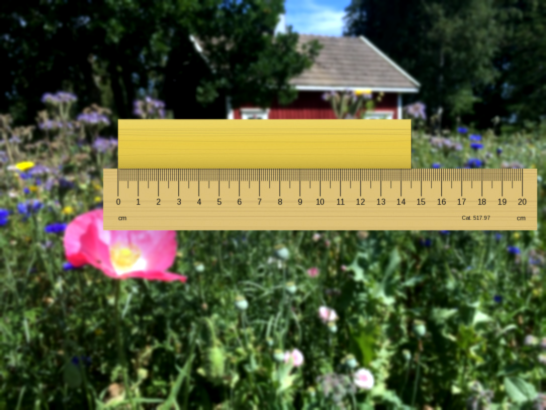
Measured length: 14.5 cm
